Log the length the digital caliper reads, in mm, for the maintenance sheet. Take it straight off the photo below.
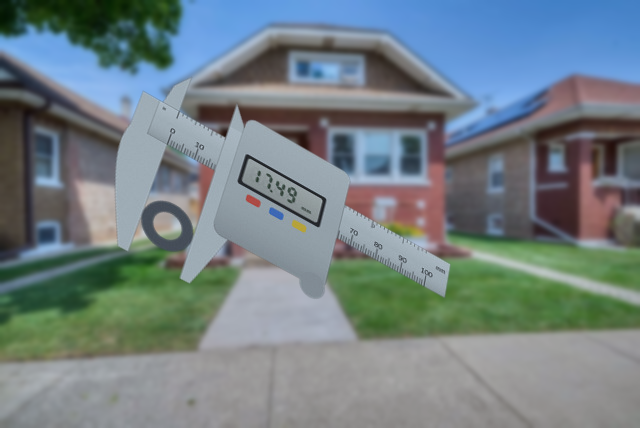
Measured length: 17.49 mm
